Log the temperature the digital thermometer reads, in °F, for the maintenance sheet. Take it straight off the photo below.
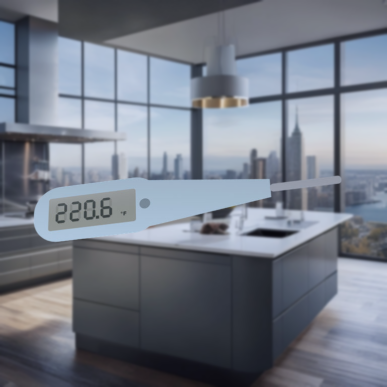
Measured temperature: 220.6 °F
